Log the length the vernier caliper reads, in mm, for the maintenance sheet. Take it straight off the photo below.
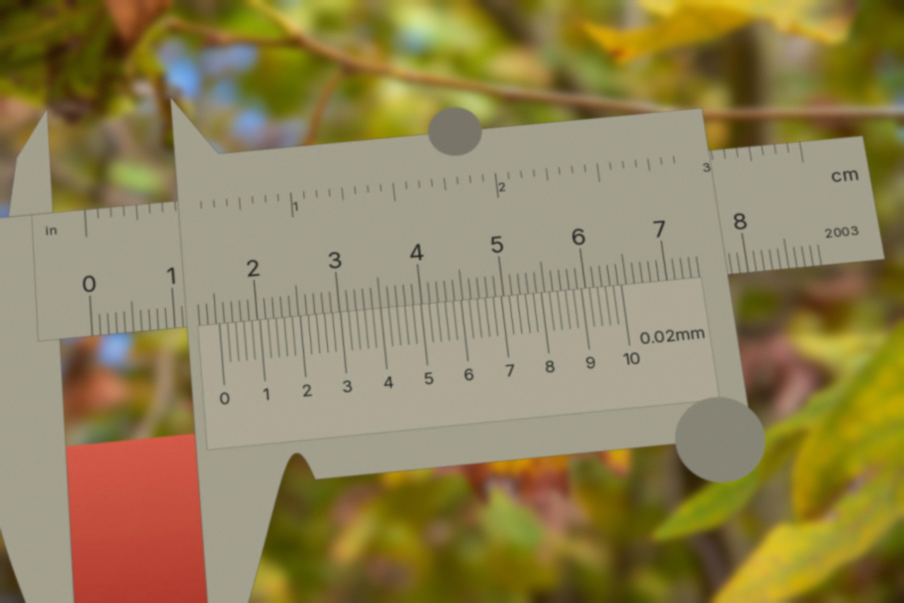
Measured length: 15.4 mm
